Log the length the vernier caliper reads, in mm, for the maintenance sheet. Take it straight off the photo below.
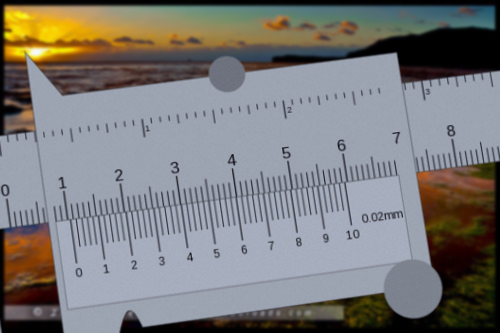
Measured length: 10.5 mm
